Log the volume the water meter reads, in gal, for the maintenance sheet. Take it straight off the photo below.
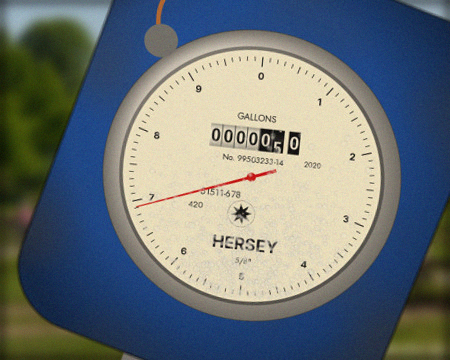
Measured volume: 46.9 gal
